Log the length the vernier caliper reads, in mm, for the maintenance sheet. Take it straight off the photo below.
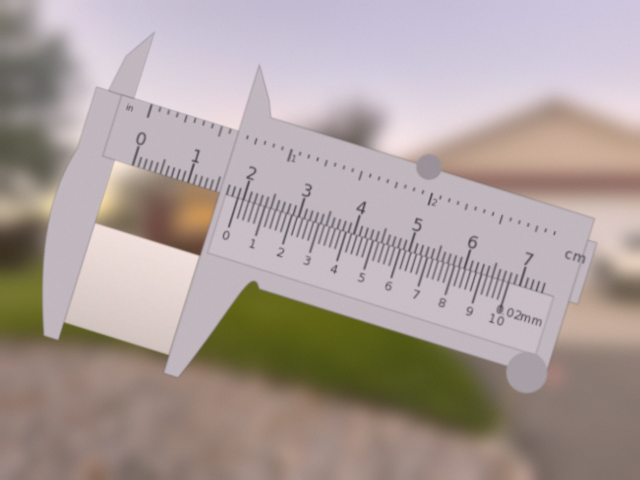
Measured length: 19.0 mm
